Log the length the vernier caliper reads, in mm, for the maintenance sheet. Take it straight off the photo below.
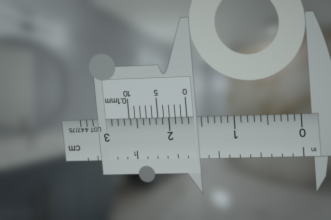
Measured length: 17.2 mm
